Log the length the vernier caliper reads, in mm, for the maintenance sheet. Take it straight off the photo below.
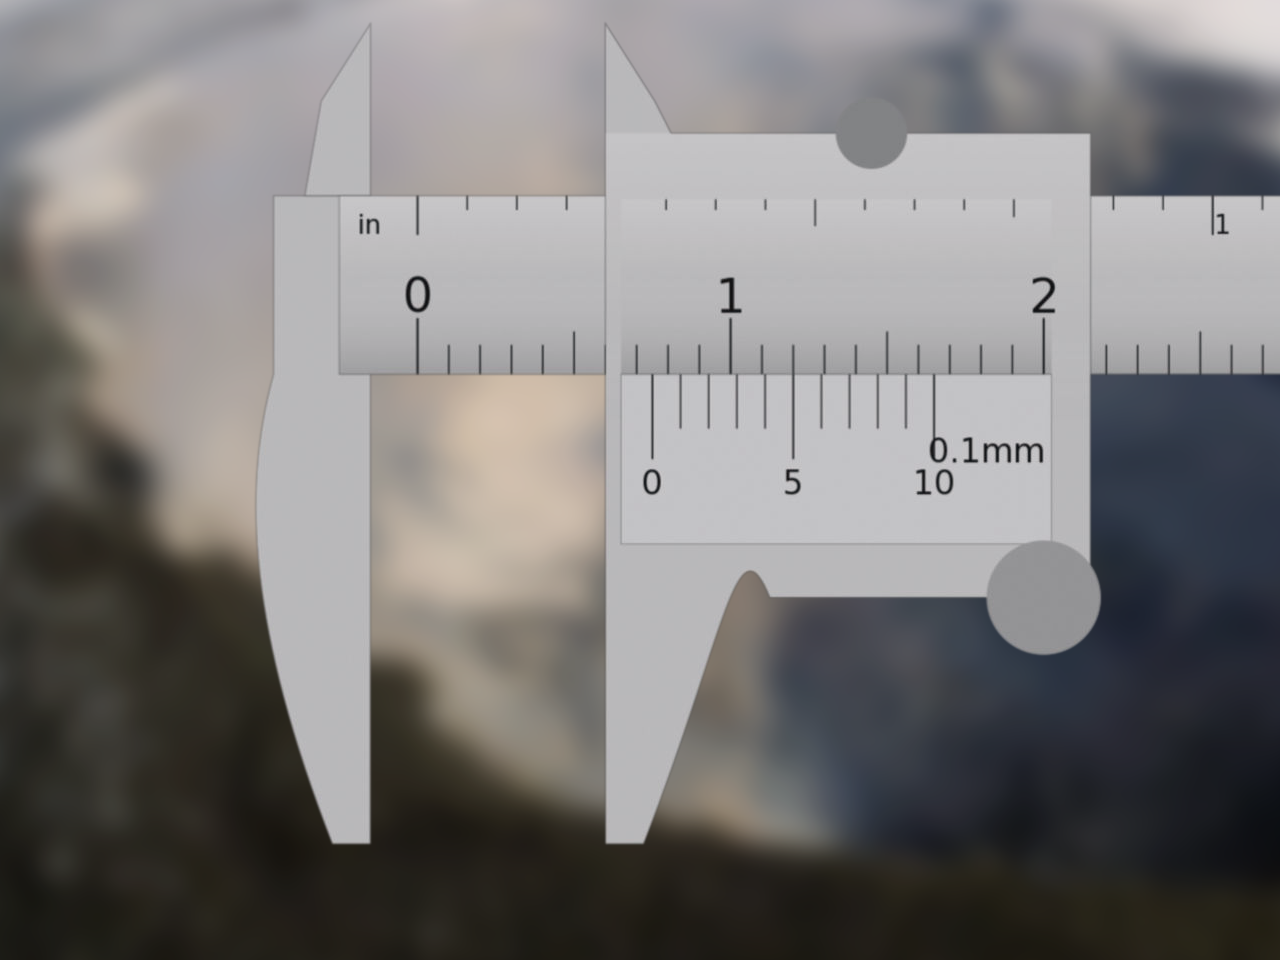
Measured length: 7.5 mm
